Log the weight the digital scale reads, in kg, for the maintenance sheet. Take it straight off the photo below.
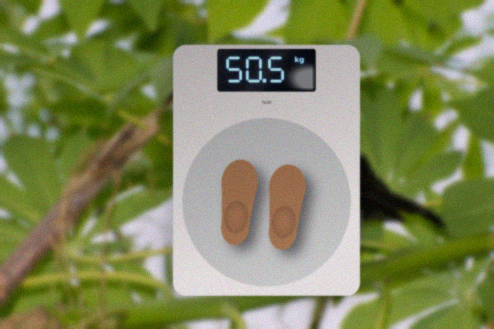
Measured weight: 50.5 kg
